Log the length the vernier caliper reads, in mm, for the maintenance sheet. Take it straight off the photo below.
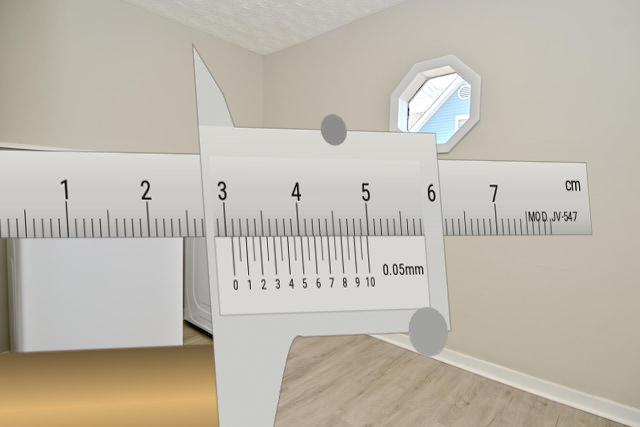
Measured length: 30.8 mm
